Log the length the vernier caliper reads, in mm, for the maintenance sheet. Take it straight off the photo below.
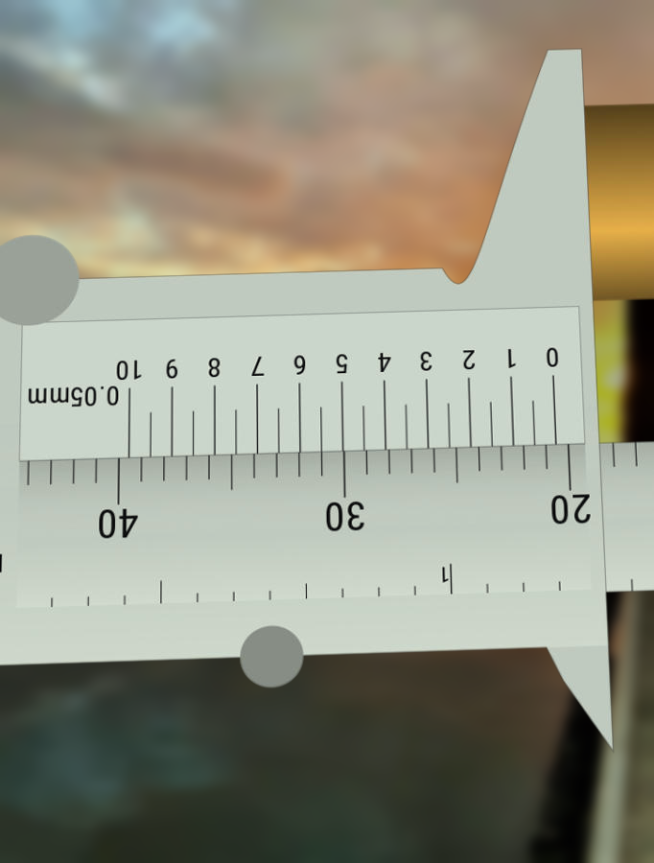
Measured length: 20.55 mm
